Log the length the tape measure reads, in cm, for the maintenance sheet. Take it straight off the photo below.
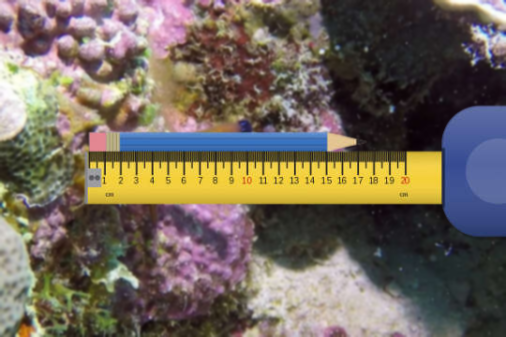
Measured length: 17.5 cm
